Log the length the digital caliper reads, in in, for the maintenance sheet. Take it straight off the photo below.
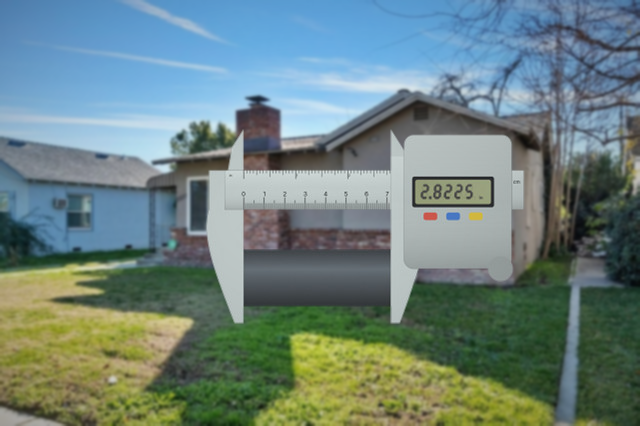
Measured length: 2.8225 in
